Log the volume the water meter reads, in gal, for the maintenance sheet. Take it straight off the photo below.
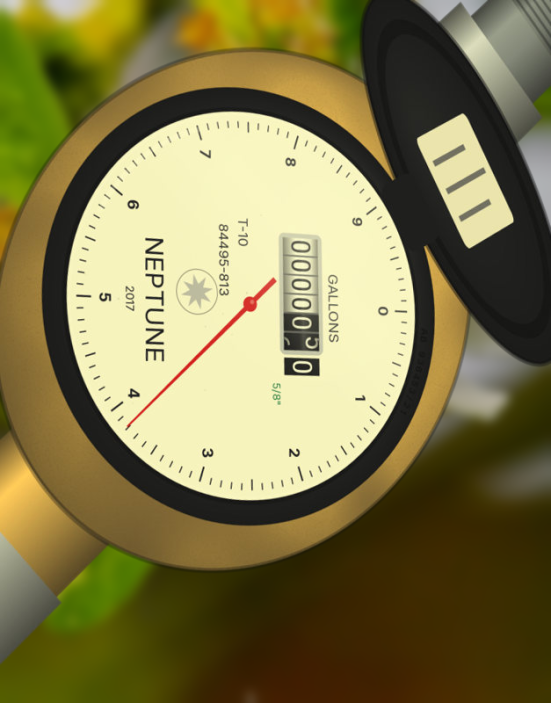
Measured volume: 53.8 gal
